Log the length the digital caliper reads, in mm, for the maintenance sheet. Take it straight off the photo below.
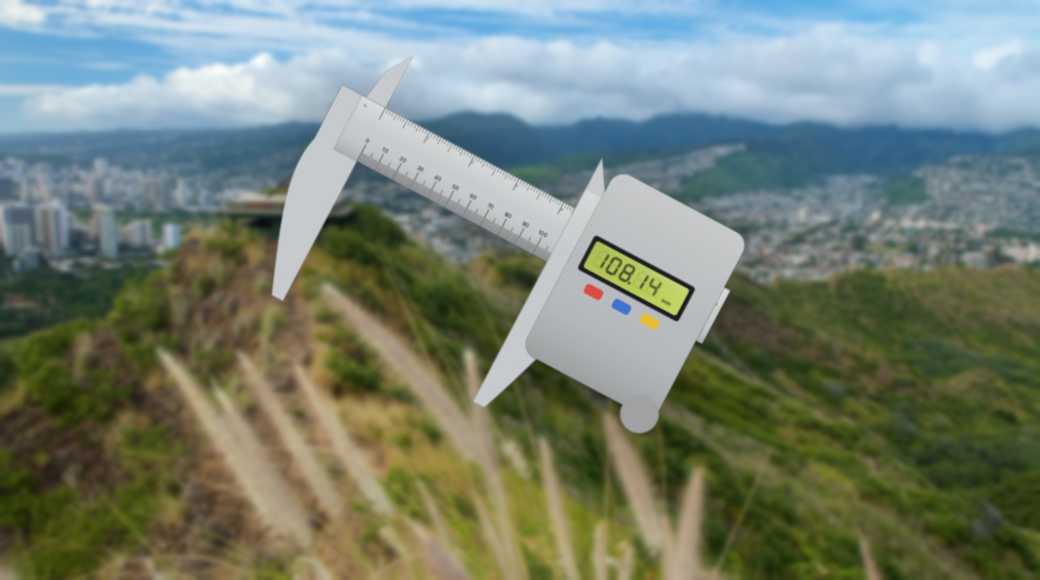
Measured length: 108.14 mm
